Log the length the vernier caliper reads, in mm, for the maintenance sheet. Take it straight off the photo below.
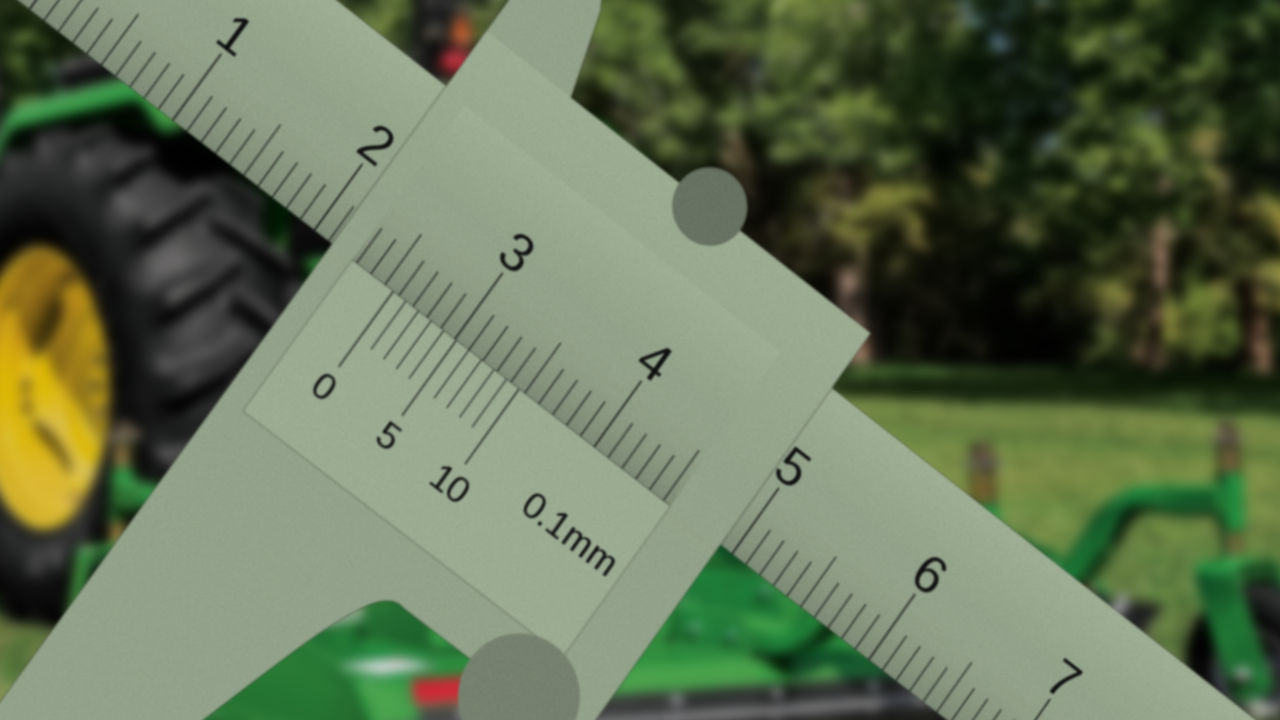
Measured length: 25.6 mm
